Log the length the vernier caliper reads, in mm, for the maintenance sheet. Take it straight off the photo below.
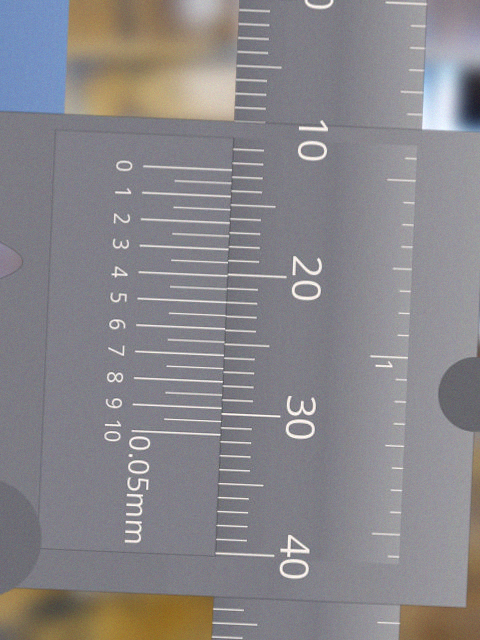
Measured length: 12.5 mm
